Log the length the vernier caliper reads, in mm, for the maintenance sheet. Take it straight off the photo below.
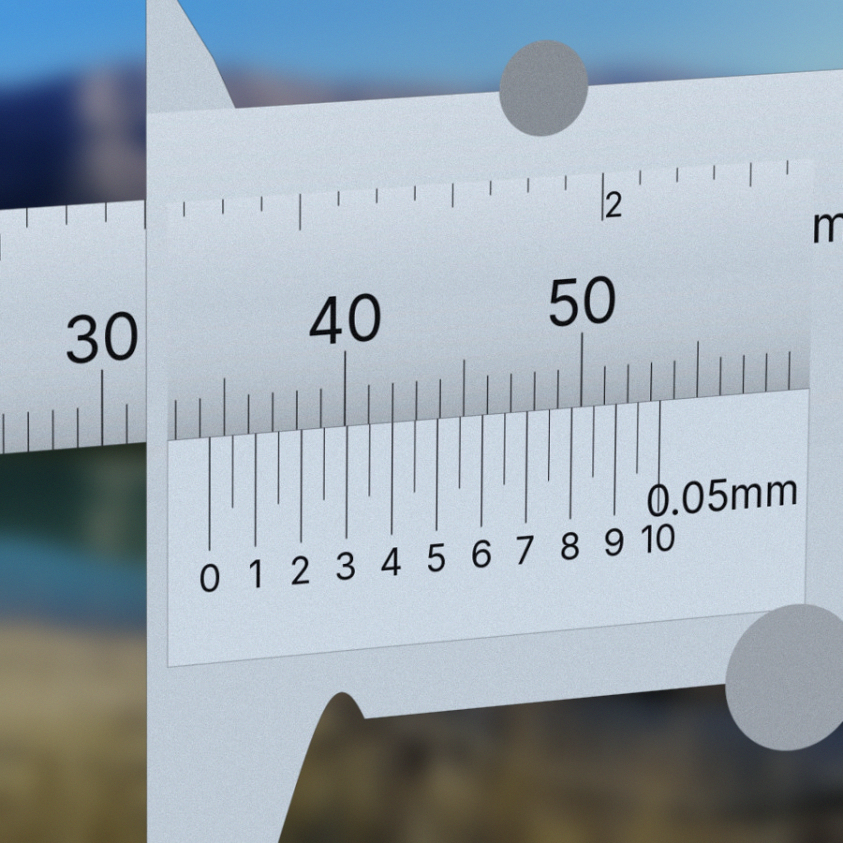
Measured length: 34.40 mm
